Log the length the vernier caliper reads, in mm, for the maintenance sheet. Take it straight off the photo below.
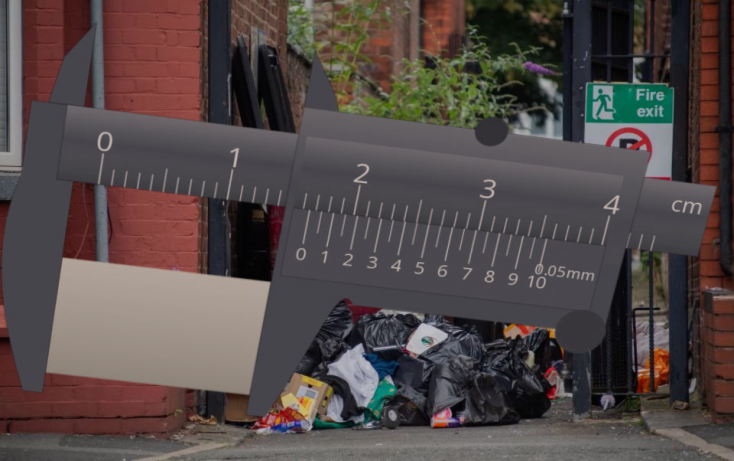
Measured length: 16.5 mm
